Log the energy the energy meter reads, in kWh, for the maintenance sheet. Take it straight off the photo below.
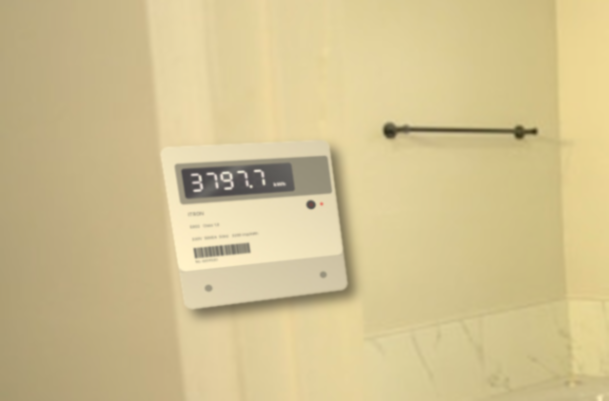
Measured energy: 3797.7 kWh
